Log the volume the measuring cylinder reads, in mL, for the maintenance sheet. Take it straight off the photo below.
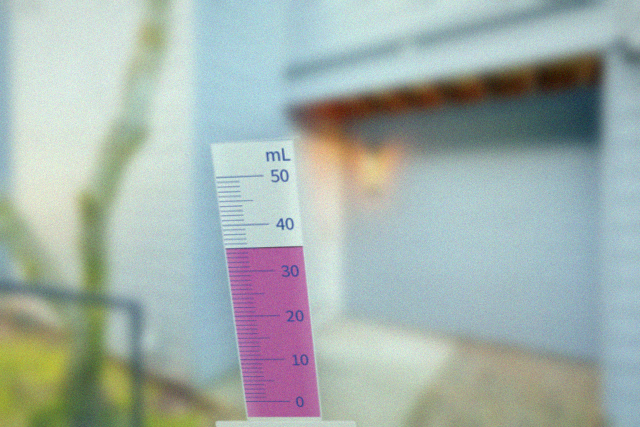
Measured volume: 35 mL
